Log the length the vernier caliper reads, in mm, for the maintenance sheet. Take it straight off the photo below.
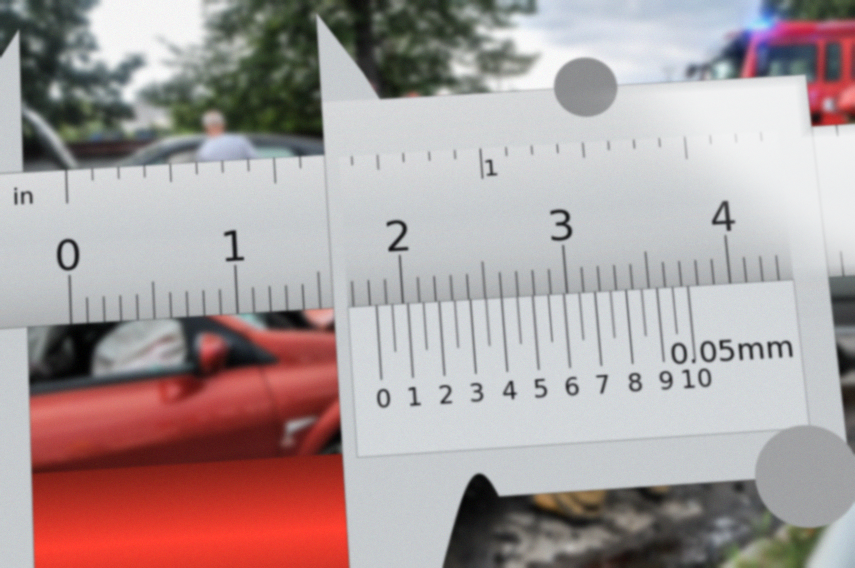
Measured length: 18.4 mm
